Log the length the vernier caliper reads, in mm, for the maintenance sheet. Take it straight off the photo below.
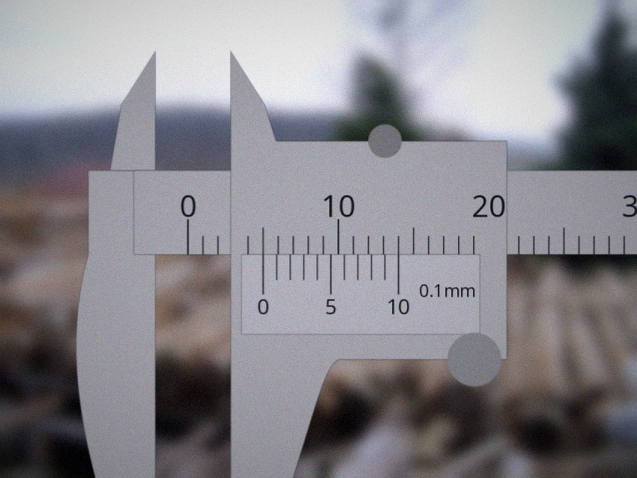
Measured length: 5.0 mm
